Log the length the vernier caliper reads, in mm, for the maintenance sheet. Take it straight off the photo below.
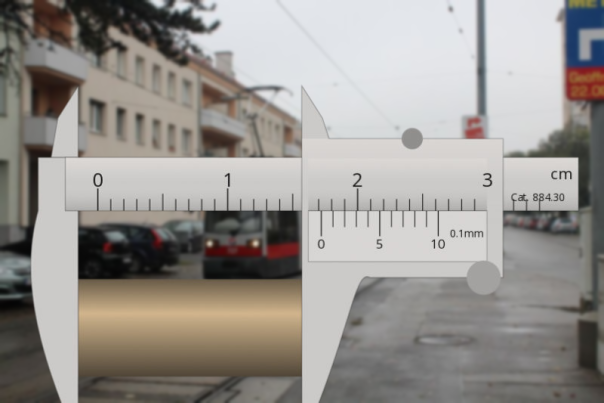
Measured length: 17.2 mm
